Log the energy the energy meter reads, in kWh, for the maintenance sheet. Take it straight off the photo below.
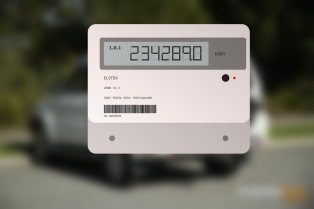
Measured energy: 234289.0 kWh
